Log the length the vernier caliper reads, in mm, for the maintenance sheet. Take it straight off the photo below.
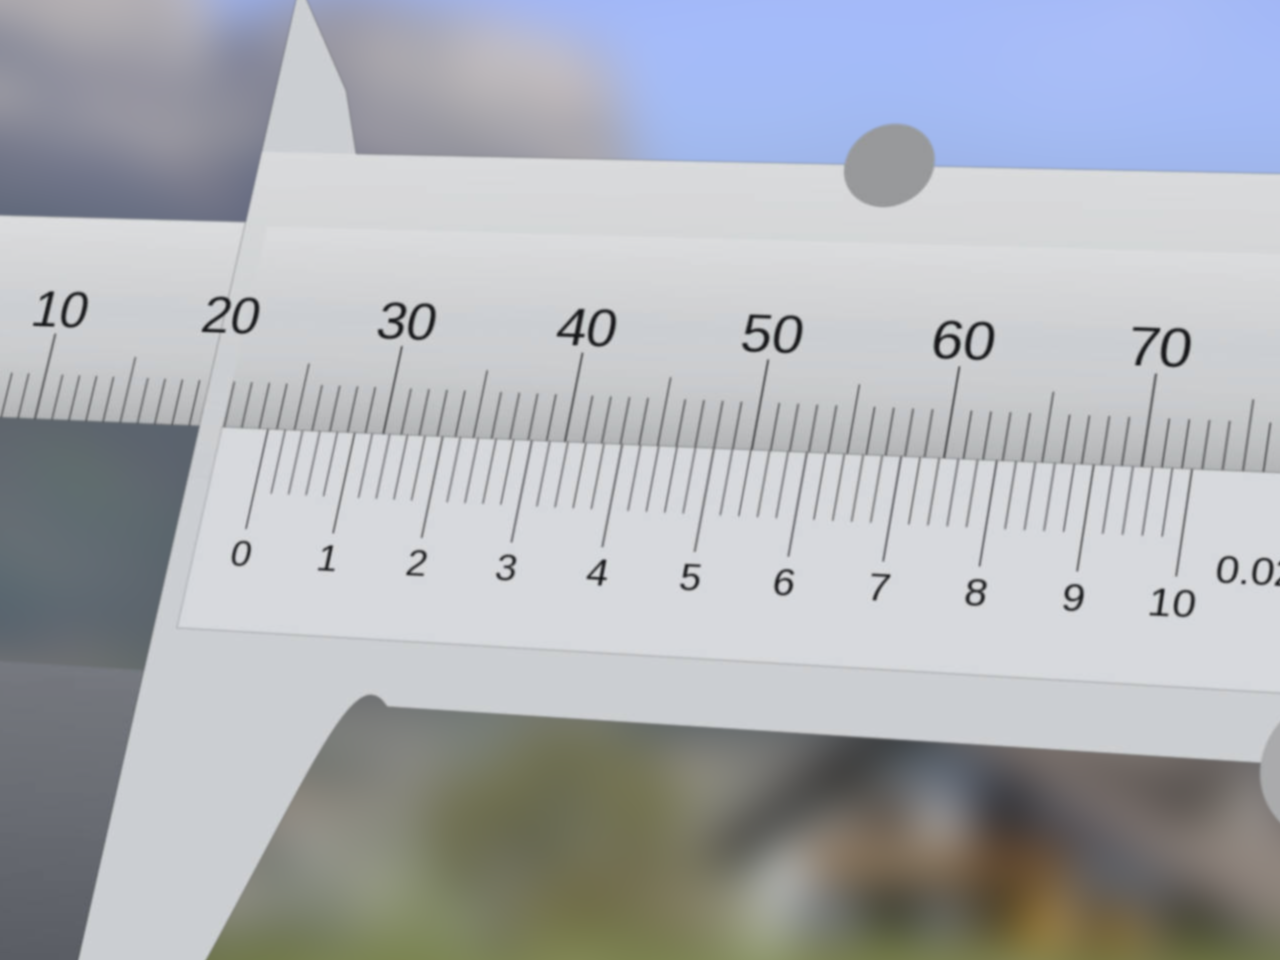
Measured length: 23.5 mm
